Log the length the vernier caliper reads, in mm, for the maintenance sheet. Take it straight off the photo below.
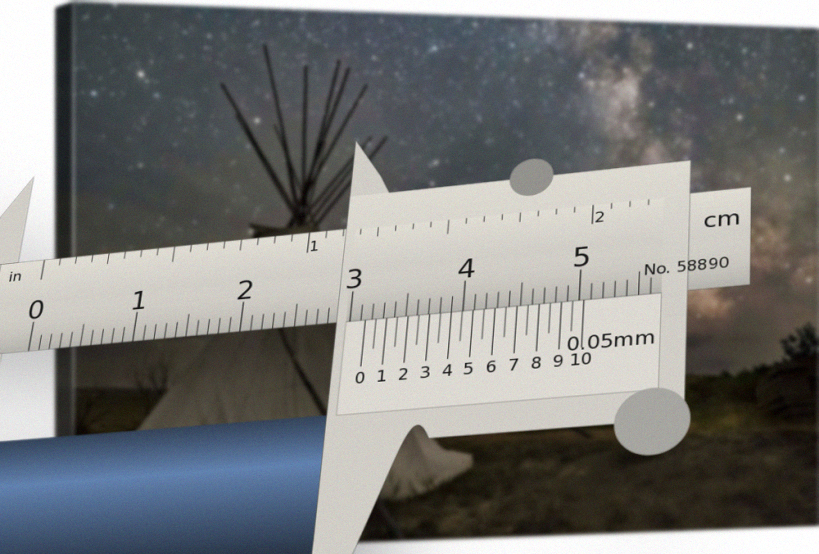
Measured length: 31.4 mm
